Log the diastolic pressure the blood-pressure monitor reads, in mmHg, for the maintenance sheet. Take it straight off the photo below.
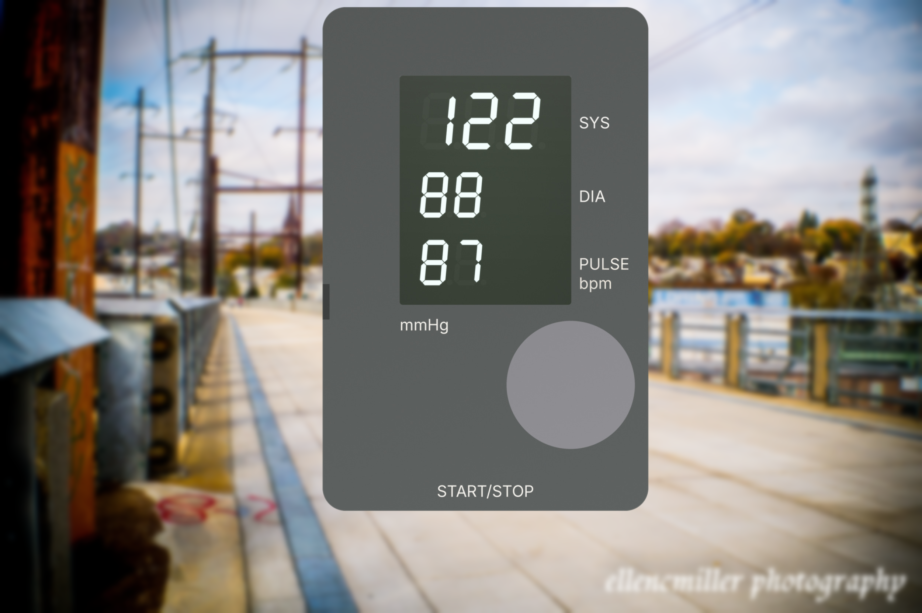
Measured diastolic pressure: 88 mmHg
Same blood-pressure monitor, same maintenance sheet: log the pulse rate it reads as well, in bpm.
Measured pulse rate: 87 bpm
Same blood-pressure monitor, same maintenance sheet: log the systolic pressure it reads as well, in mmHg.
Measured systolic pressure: 122 mmHg
